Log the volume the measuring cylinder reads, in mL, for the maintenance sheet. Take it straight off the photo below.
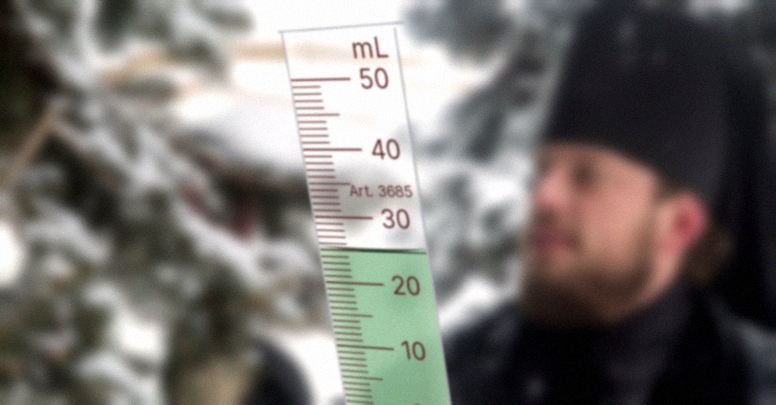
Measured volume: 25 mL
